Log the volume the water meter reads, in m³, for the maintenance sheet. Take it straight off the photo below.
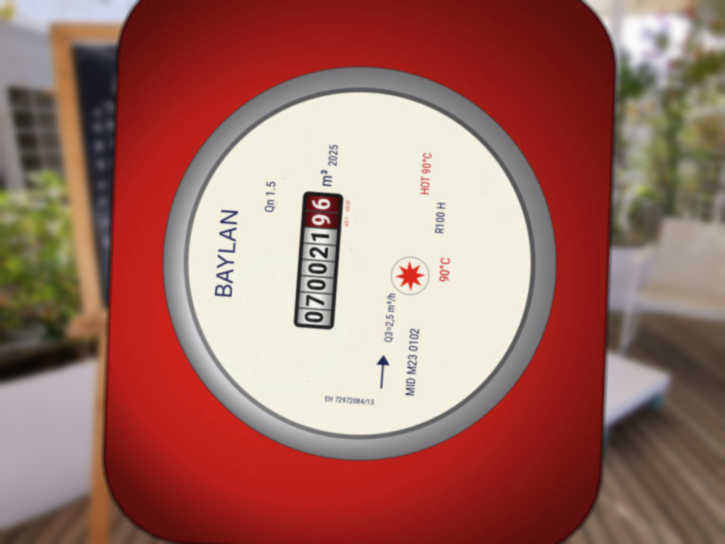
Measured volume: 70021.96 m³
